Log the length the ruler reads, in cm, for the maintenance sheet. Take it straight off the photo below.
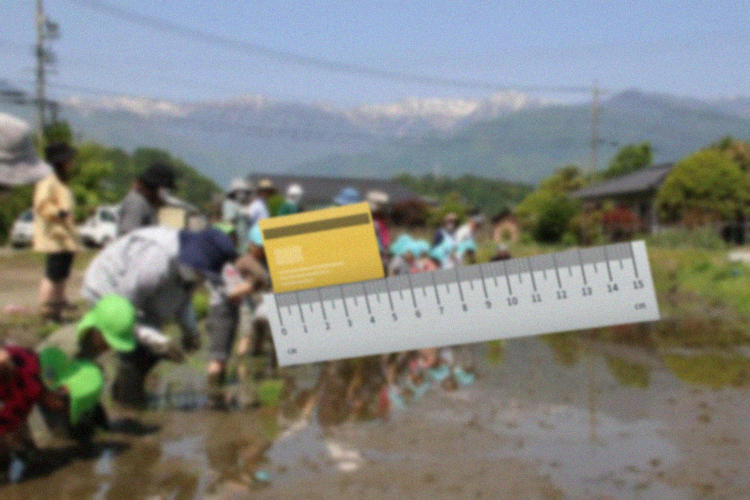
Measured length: 5 cm
